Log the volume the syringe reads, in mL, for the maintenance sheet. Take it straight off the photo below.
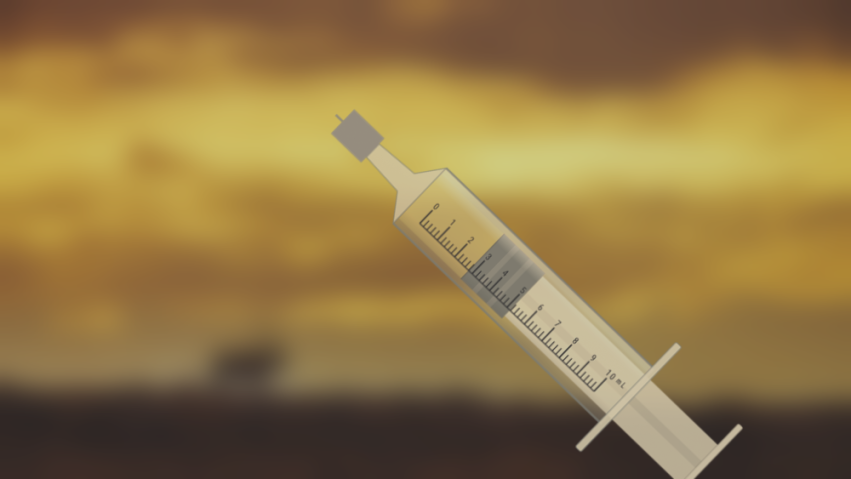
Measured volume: 2.8 mL
